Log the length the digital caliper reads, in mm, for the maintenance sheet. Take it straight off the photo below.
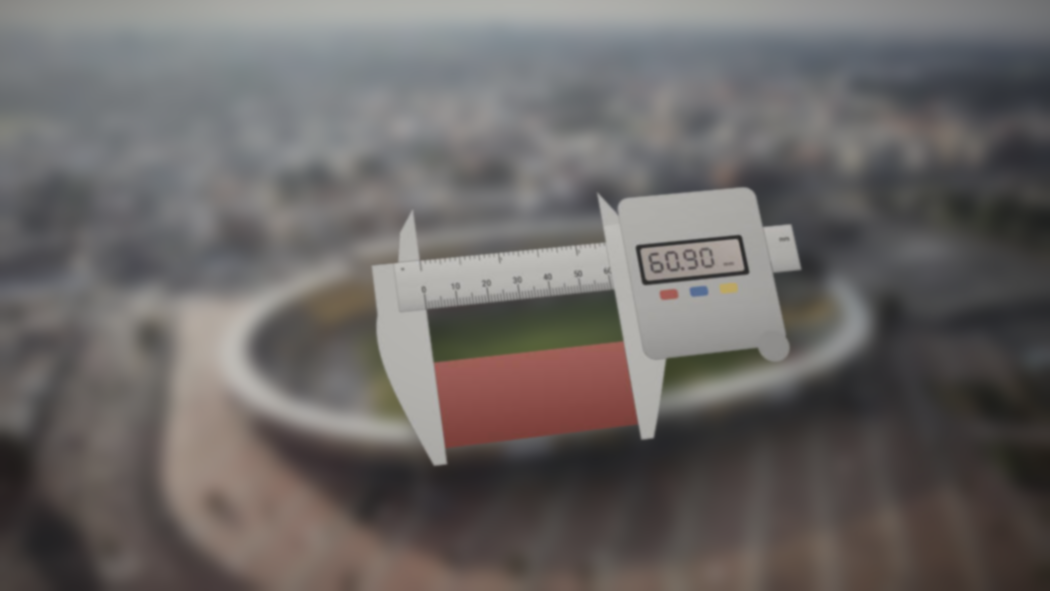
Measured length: 60.90 mm
